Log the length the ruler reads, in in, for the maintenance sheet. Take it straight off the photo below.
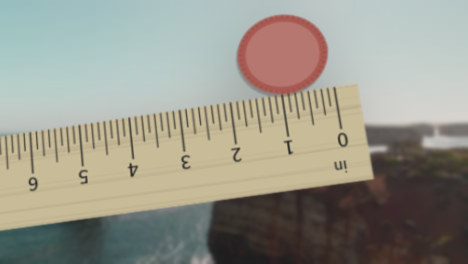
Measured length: 1.75 in
